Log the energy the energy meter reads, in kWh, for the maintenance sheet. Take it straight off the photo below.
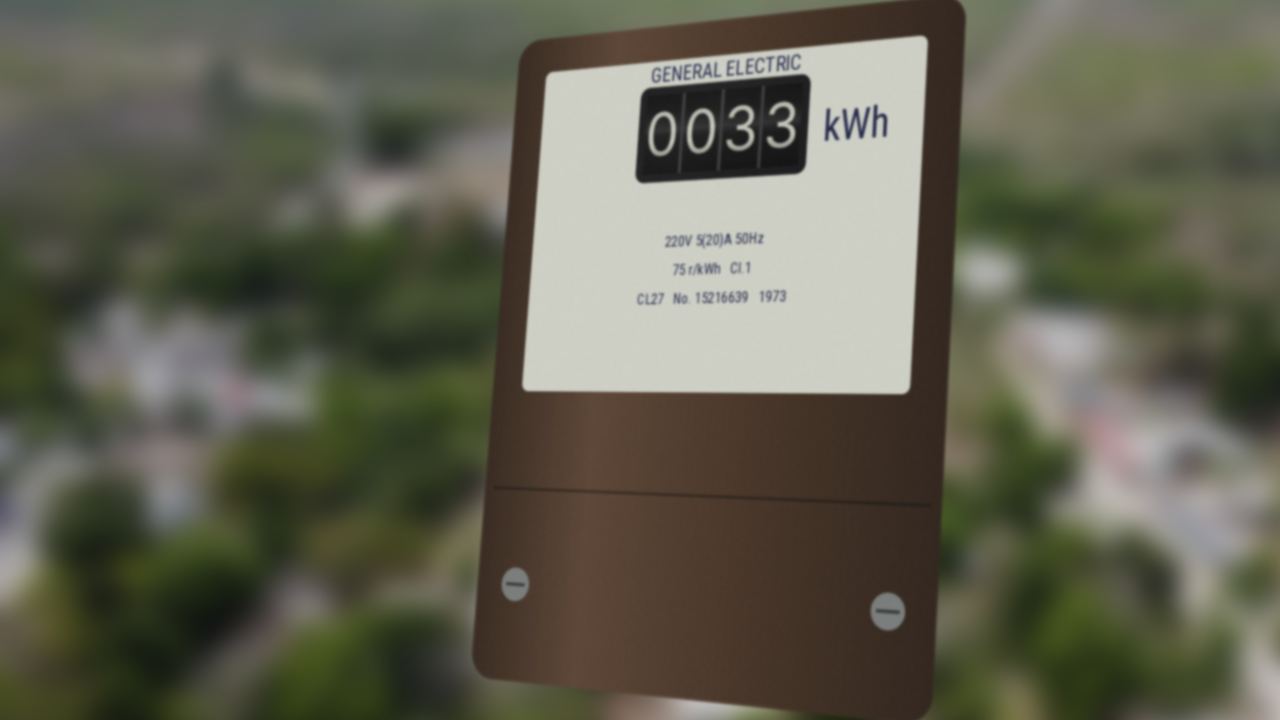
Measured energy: 33 kWh
